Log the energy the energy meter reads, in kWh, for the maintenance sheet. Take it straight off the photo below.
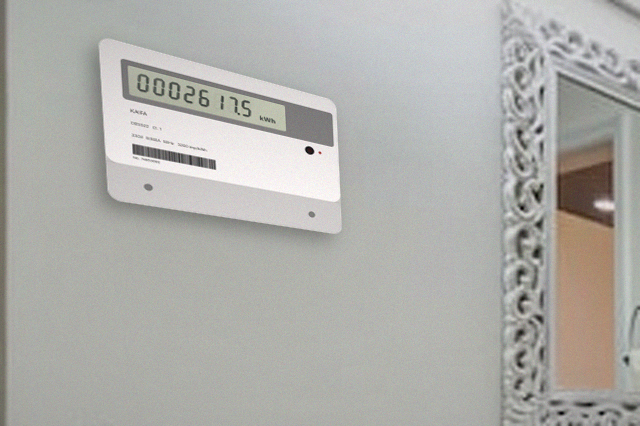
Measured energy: 2617.5 kWh
